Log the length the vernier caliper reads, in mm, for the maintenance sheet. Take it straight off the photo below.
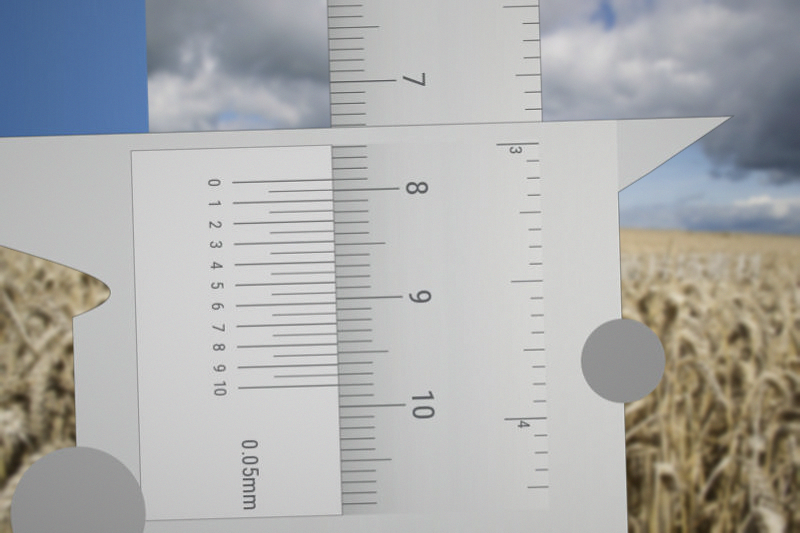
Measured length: 79.0 mm
